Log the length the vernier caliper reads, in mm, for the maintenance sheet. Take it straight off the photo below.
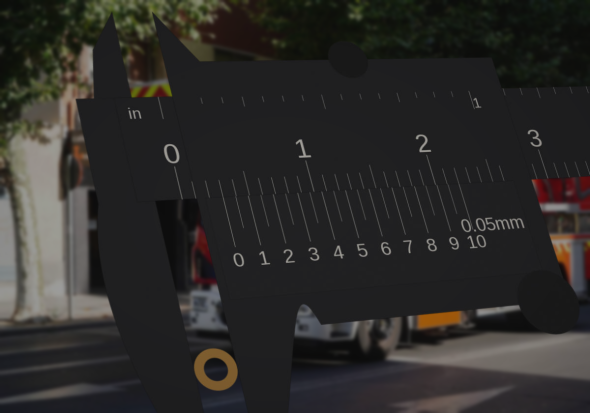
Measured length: 3.0 mm
